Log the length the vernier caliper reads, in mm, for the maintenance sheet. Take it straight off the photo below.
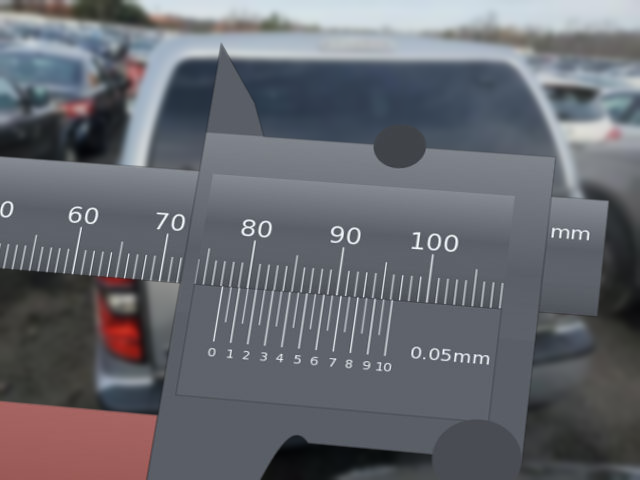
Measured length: 77.2 mm
